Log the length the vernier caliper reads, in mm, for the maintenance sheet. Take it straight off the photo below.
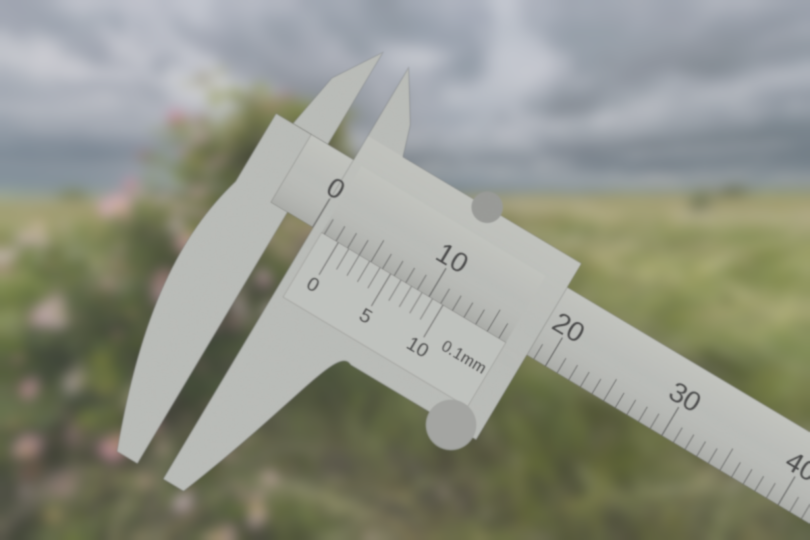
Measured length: 2.2 mm
